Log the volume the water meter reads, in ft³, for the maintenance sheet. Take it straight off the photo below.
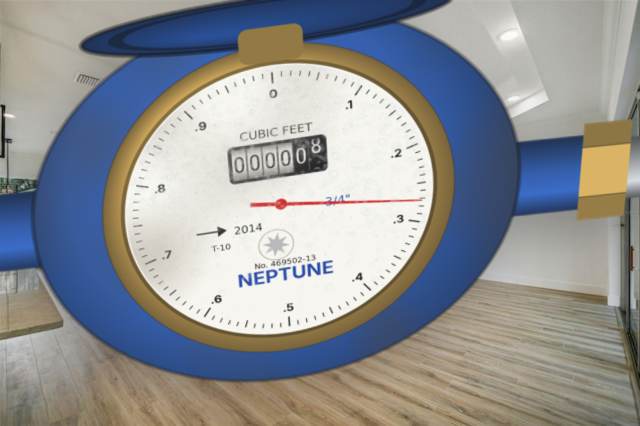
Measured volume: 8.27 ft³
